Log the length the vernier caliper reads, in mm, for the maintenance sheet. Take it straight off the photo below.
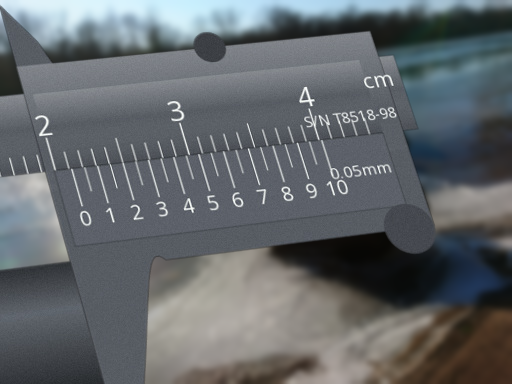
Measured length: 21.2 mm
